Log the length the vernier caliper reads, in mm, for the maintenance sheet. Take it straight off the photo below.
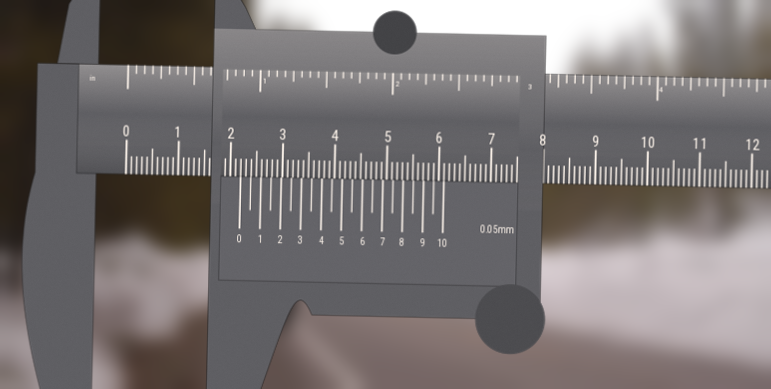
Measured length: 22.0 mm
